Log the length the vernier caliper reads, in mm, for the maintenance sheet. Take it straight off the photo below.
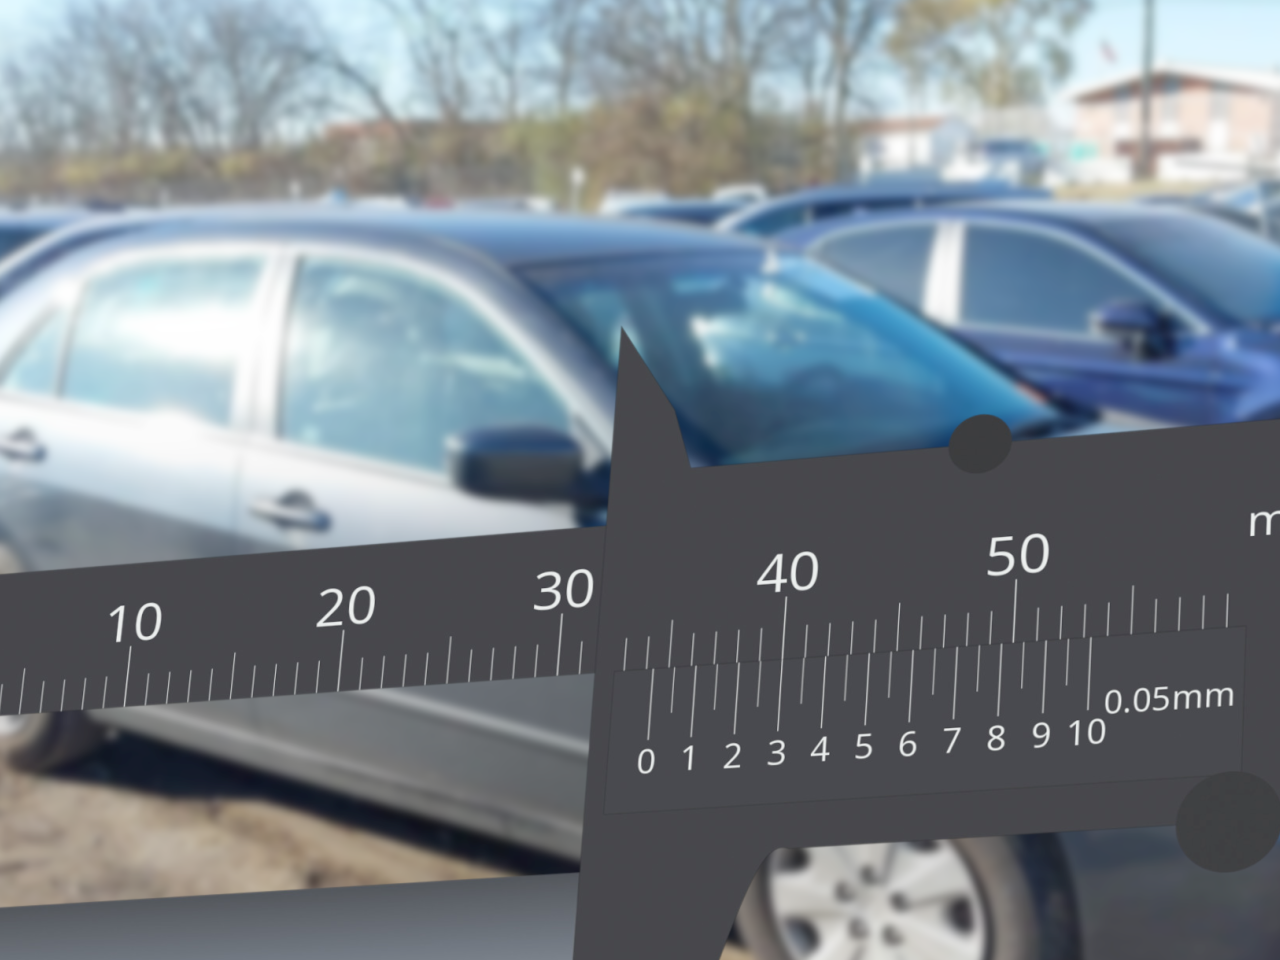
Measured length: 34.3 mm
